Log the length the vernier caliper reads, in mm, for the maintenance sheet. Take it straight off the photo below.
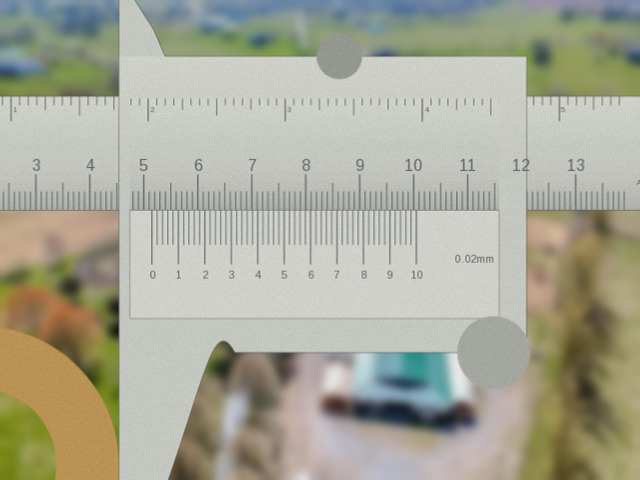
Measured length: 51.5 mm
